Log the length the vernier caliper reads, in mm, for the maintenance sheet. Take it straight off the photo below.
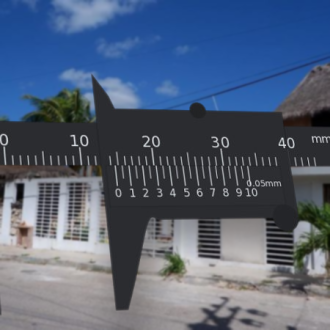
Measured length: 14.6 mm
